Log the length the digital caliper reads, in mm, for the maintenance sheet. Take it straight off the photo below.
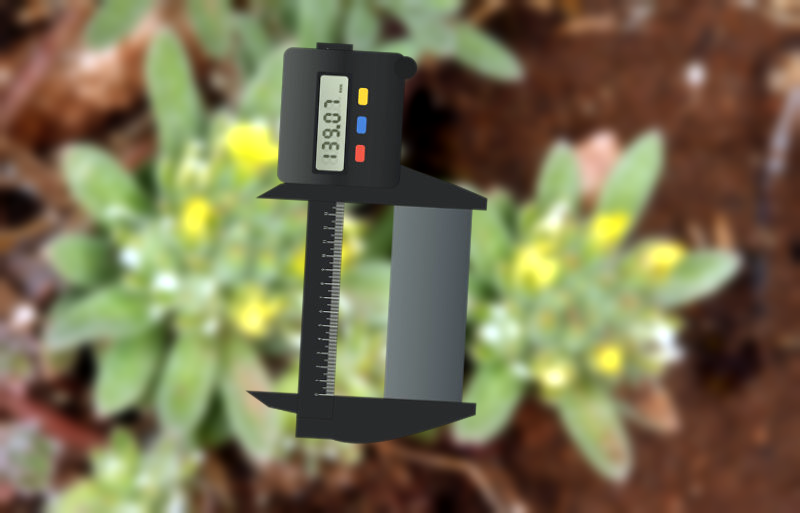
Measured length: 139.07 mm
